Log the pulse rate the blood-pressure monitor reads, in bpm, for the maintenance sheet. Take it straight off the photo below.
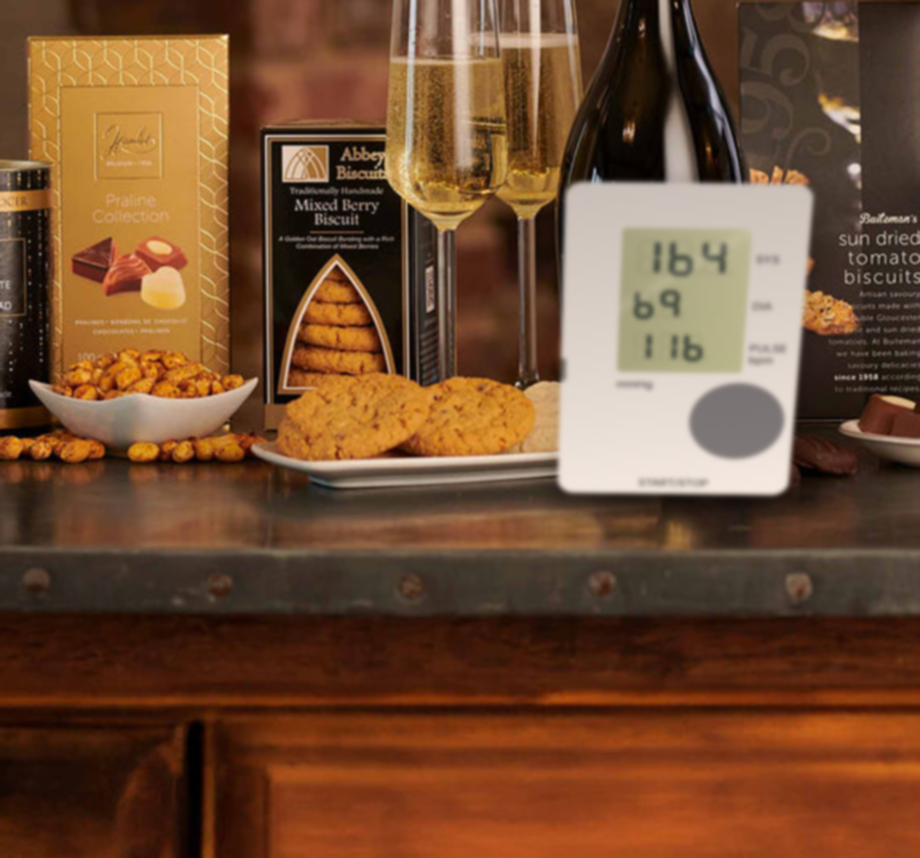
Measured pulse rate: 116 bpm
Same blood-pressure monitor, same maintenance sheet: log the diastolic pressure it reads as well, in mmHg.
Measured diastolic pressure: 69 mmHg
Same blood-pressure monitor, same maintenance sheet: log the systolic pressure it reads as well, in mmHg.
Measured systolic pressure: 164 mmHg
